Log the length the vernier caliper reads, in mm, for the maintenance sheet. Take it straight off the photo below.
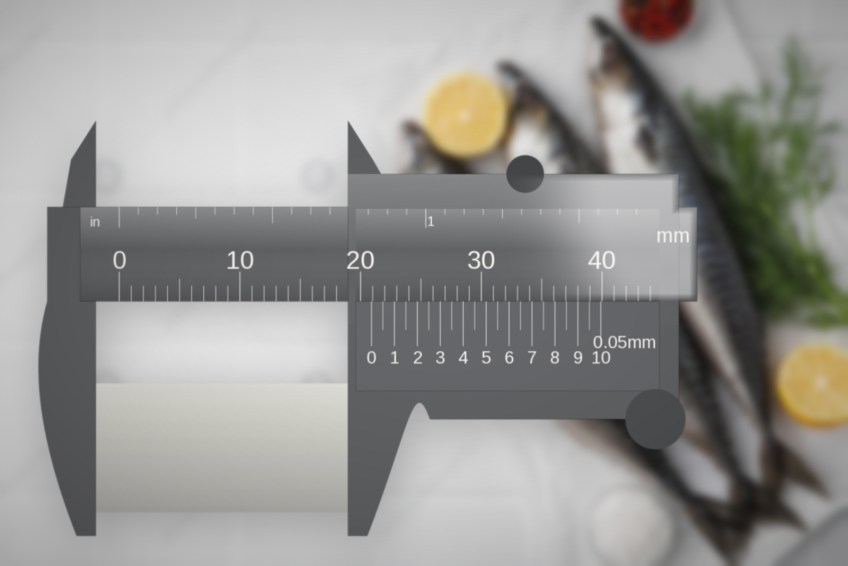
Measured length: 20.9 mm
